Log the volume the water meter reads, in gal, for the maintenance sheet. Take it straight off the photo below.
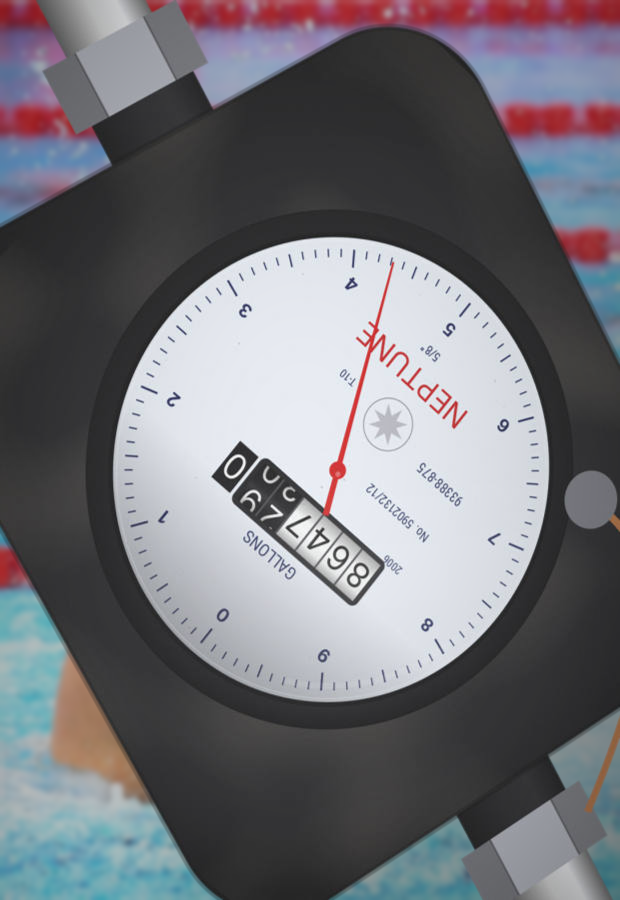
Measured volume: 8647294.3 gal
